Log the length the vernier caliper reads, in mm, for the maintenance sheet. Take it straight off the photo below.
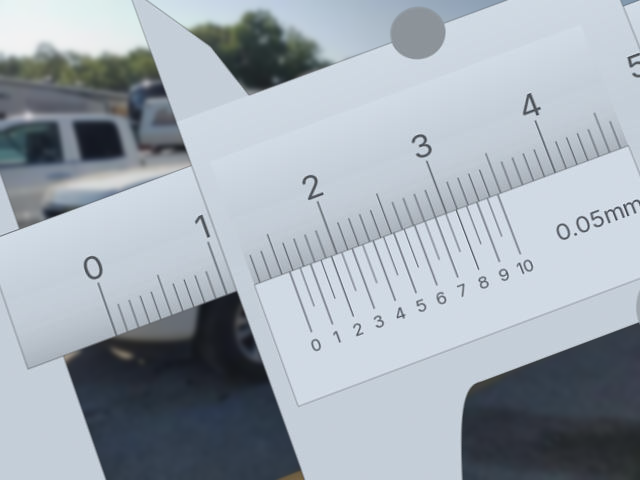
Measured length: 15.7 mm
